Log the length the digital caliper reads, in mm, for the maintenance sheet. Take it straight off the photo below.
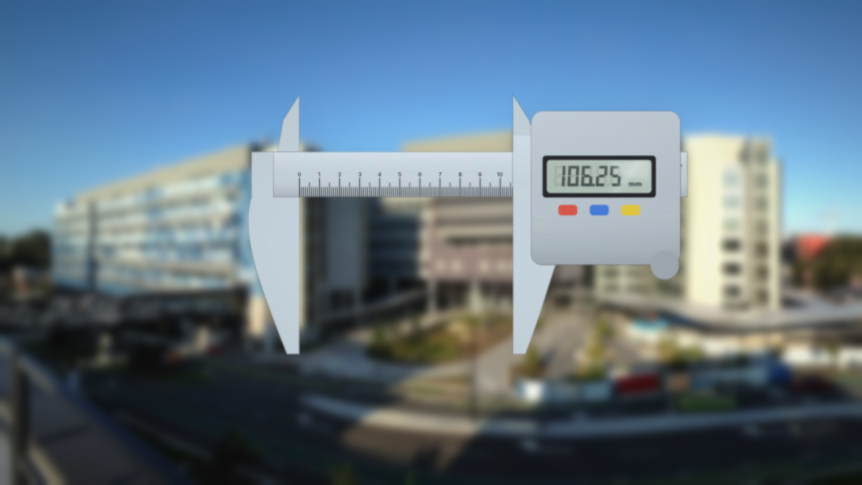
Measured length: 106.25 mm
